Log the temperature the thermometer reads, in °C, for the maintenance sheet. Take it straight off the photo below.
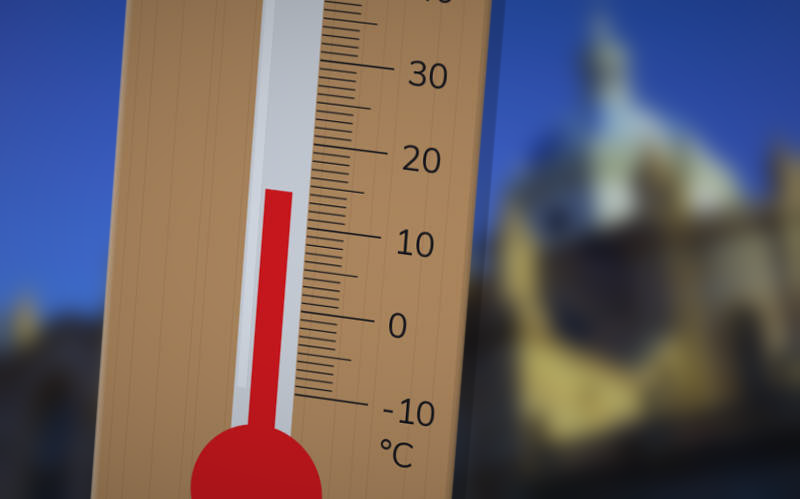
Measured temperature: 14 °C
